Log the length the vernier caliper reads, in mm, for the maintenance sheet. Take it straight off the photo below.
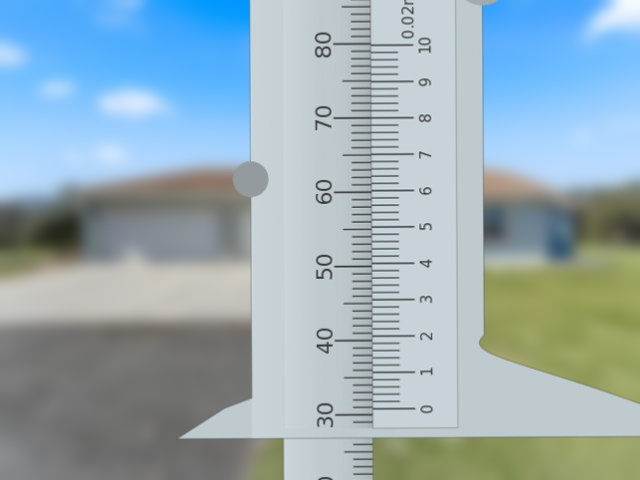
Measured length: 30.8 mm
